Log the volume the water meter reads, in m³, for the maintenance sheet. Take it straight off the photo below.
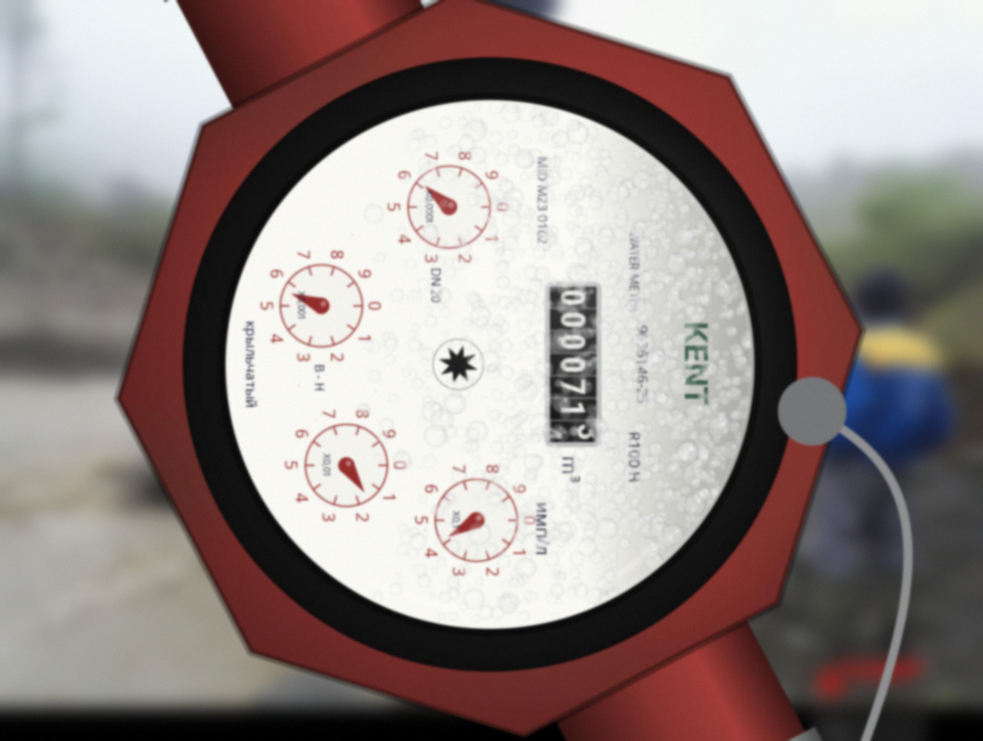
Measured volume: 713.4156 m³
